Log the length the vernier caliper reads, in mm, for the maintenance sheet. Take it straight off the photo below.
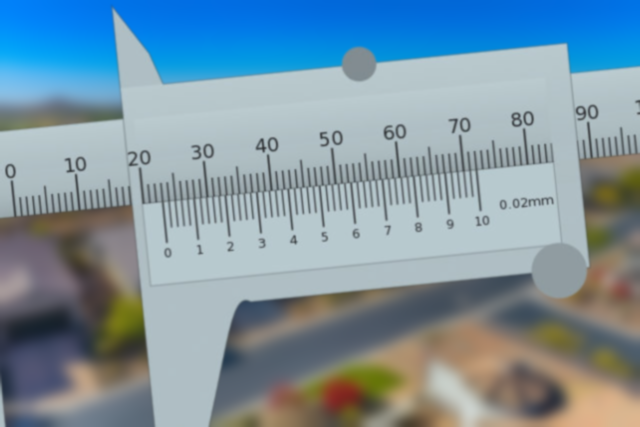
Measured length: 23.0 mm
